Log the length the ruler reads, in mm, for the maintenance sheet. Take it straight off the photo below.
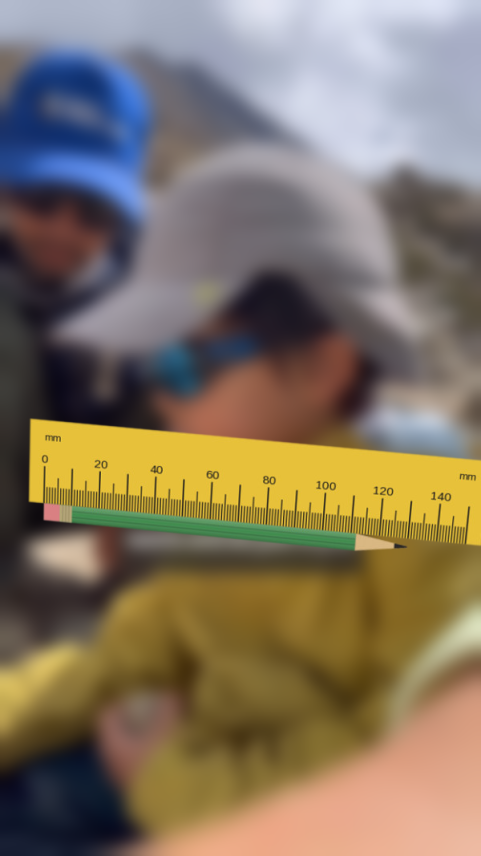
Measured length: 130 mm
